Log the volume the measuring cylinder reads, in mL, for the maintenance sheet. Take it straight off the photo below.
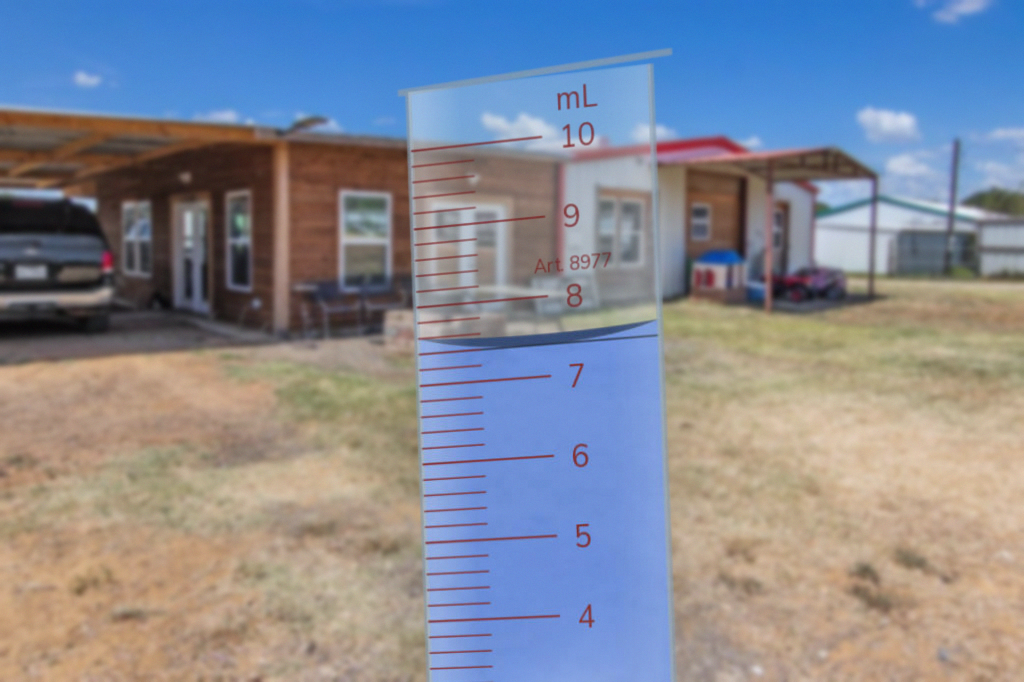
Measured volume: 7.4 mL
